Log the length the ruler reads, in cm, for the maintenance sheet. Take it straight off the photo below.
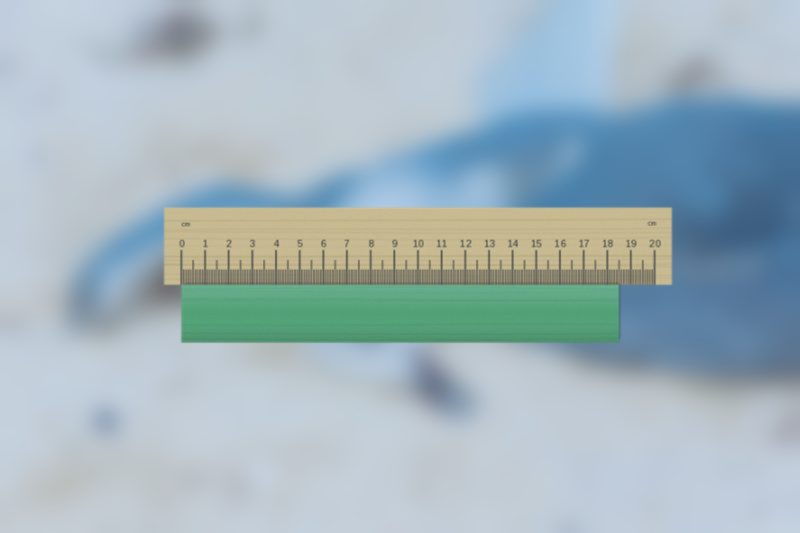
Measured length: 18.5 cm
